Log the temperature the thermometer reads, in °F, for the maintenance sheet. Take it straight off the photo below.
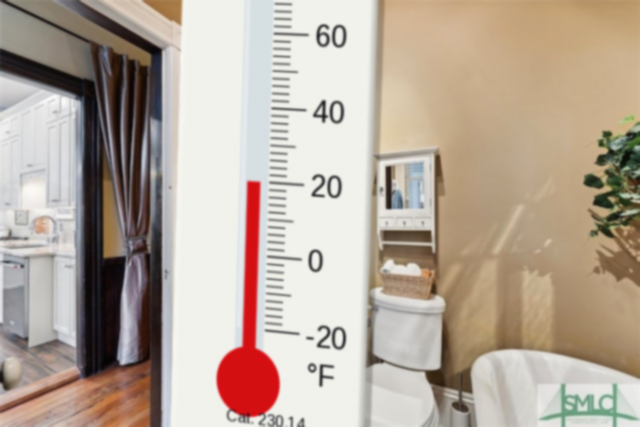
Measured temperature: 20 °F
